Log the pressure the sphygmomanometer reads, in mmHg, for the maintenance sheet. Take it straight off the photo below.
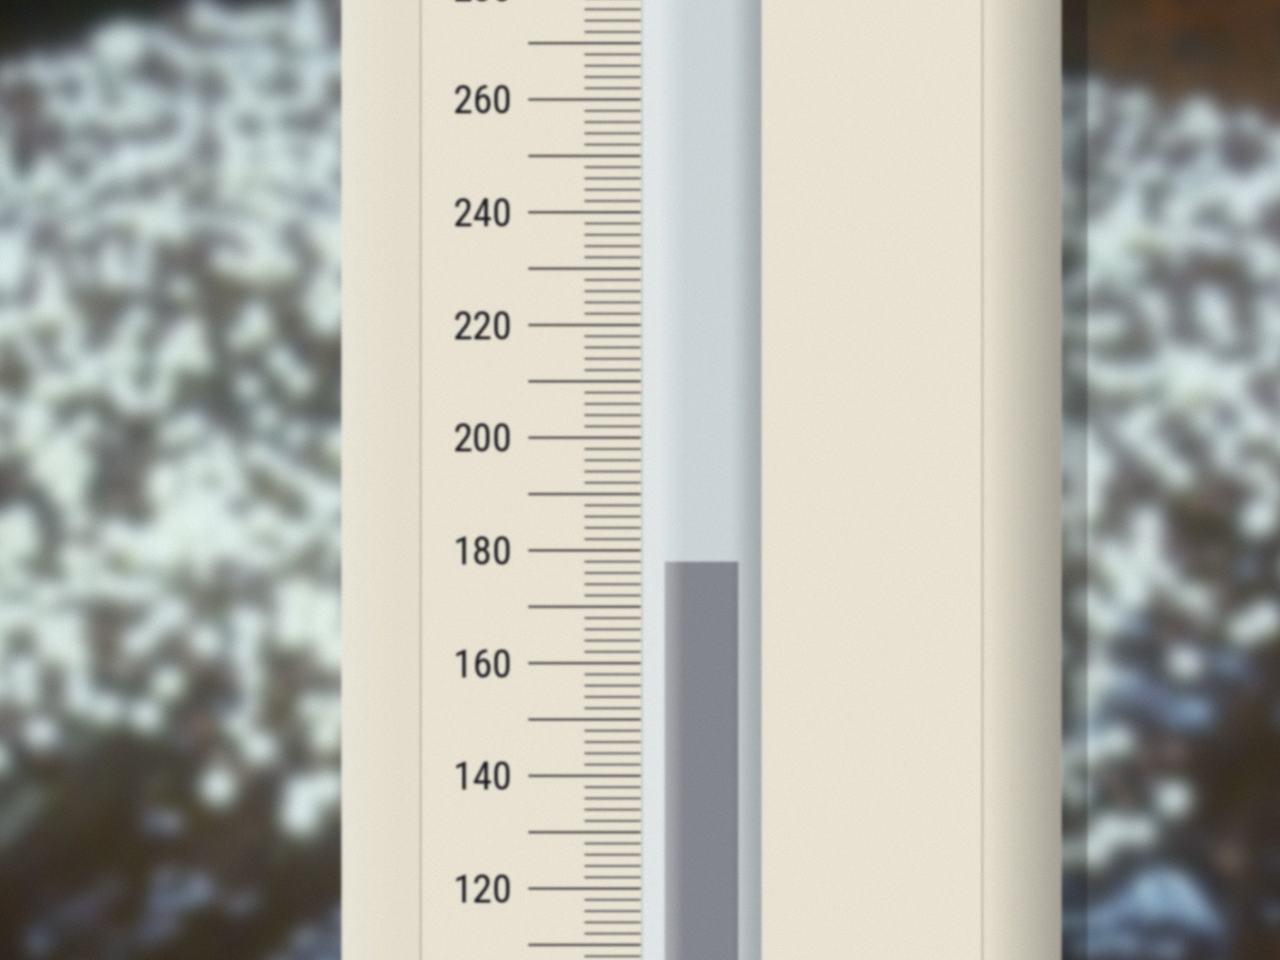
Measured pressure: 178 mmHg
